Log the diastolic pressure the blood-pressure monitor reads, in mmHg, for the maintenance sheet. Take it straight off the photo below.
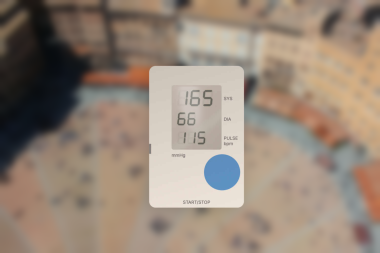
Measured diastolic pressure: 66 mmHg
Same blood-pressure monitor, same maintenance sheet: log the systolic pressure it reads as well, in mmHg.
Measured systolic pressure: 165 mmHg
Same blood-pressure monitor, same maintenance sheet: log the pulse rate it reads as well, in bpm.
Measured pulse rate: 115 bpm
